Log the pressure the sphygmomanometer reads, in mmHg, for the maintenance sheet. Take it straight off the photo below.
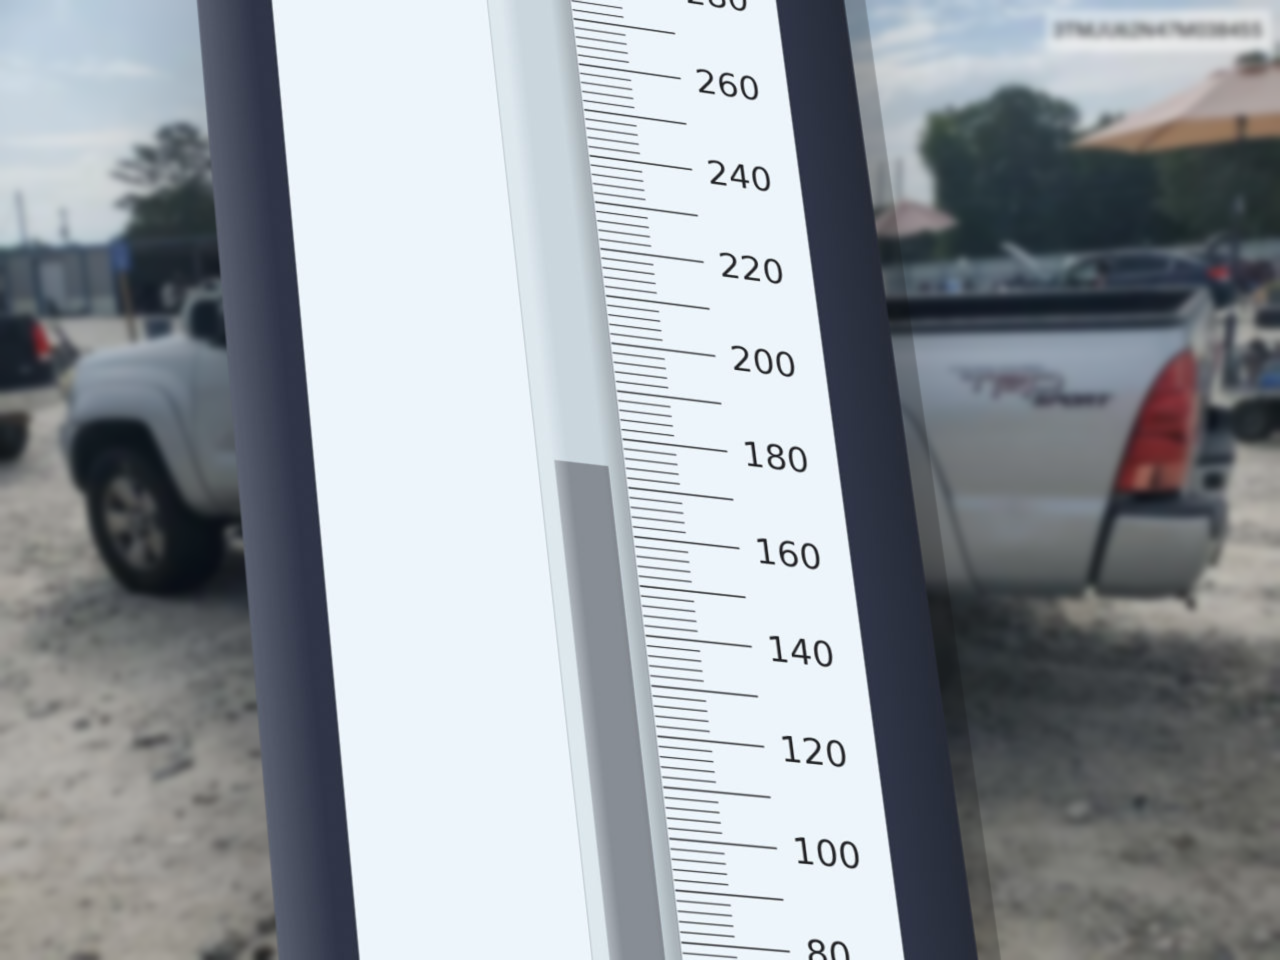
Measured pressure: 174 mmHg
